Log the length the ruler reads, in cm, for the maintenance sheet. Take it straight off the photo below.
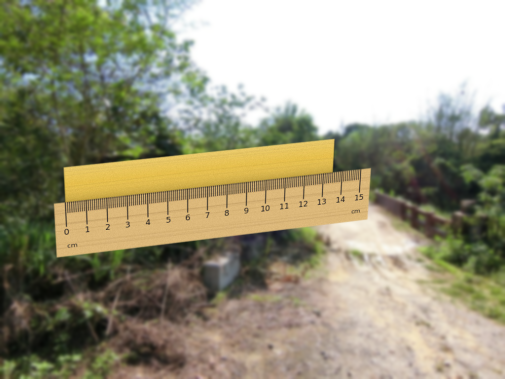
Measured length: 13.5 cm
